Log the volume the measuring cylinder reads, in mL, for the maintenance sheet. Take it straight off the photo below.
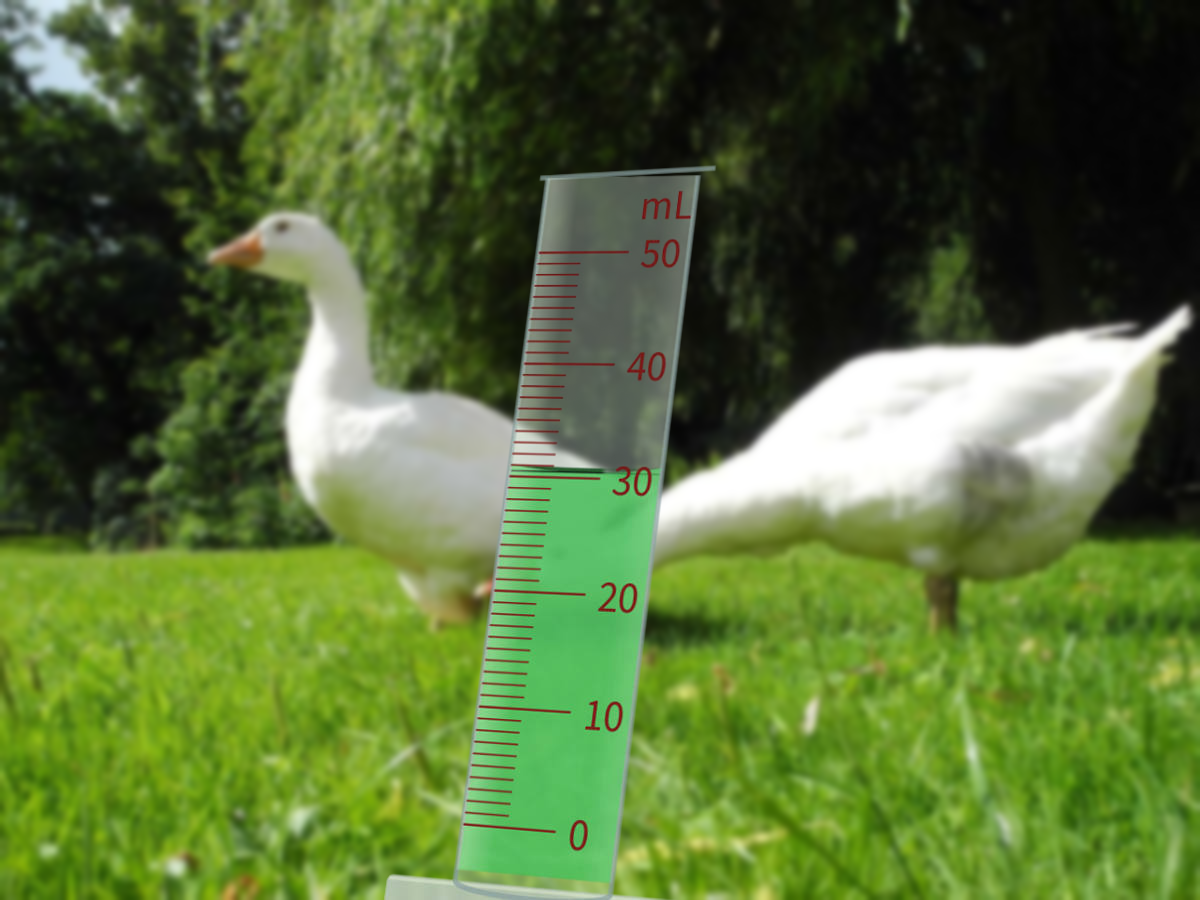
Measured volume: 30.5 mL
